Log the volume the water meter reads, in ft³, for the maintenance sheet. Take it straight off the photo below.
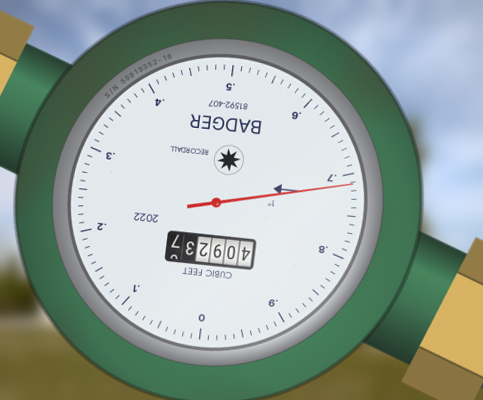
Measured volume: 409236.71 ft³
